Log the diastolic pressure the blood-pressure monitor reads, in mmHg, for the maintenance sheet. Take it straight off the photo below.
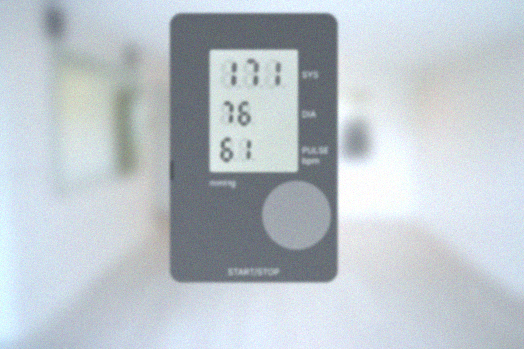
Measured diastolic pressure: 76 mmHg
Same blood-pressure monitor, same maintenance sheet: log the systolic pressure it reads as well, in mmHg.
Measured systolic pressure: 171 mmHg
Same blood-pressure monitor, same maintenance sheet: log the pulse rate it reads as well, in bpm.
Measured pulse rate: 61 bpm
